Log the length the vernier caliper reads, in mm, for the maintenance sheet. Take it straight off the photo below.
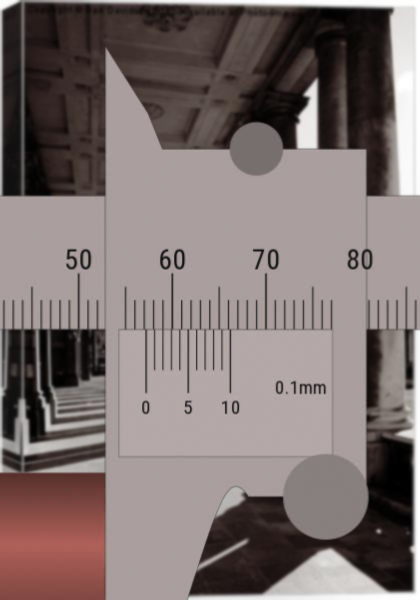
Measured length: 57.2 mm
